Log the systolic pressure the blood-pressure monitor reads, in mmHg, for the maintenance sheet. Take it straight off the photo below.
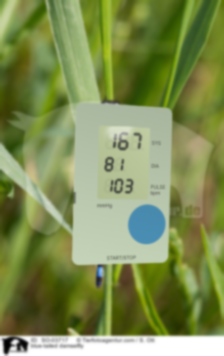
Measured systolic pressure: 167 mmHg
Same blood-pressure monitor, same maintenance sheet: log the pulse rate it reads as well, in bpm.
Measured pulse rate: 103 bpm
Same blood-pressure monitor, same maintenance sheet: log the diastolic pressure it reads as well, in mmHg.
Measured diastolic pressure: 81 mmHg
